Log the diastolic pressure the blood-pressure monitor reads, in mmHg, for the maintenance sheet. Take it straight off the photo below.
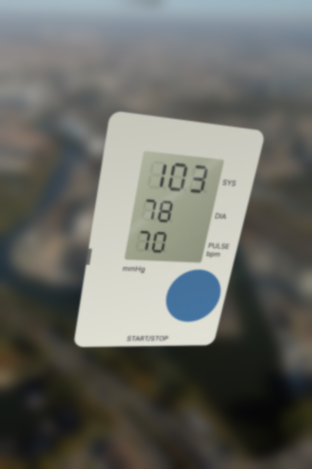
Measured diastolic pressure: 78 mmHg
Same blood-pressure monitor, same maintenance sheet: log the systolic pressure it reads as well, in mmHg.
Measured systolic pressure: 103 mmHg
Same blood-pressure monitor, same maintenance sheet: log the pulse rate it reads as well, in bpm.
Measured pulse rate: 70 bpm
